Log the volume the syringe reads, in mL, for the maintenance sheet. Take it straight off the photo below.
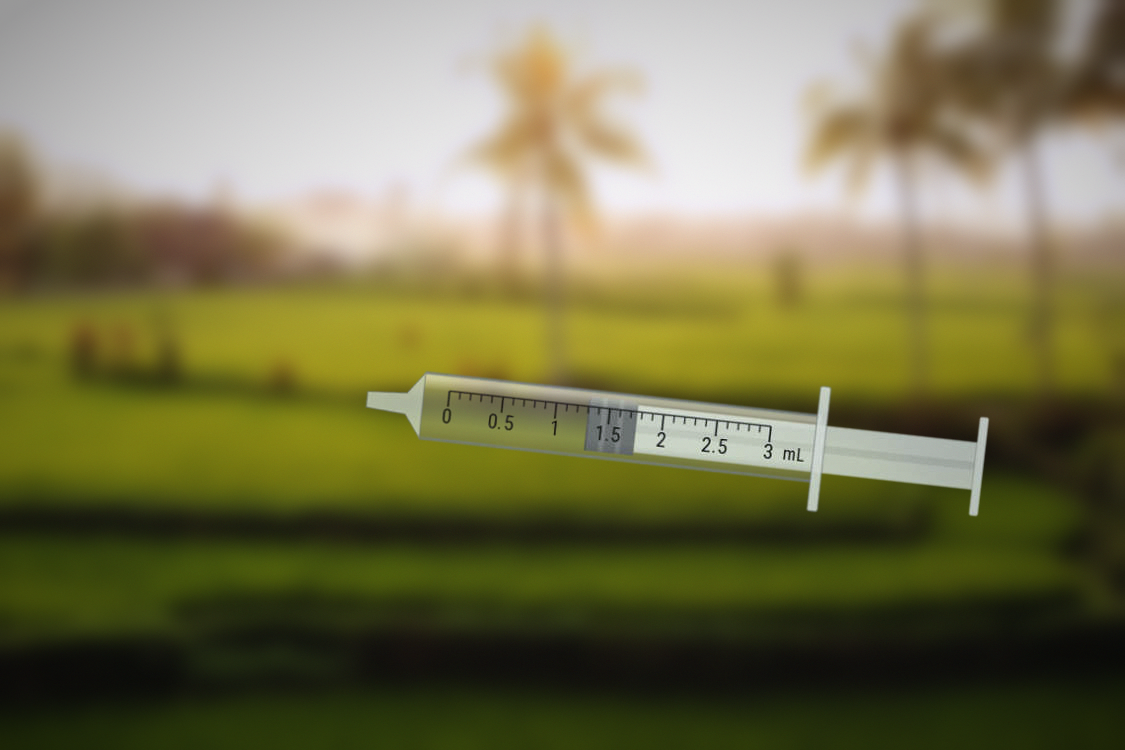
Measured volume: 1.3 mL
